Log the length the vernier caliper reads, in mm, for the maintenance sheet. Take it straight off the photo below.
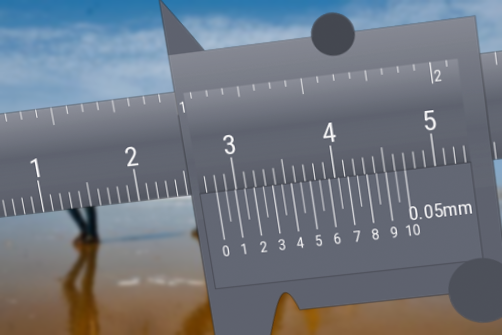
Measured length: 28.0 mm
